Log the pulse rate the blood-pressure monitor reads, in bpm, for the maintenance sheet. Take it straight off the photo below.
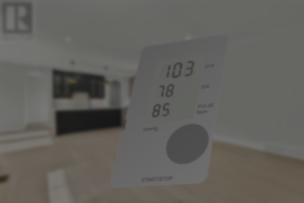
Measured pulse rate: 85 bpm
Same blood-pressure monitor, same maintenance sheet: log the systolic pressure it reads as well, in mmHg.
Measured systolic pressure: 103 mmHg
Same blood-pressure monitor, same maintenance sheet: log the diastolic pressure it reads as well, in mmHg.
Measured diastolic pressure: 78 mmHg
